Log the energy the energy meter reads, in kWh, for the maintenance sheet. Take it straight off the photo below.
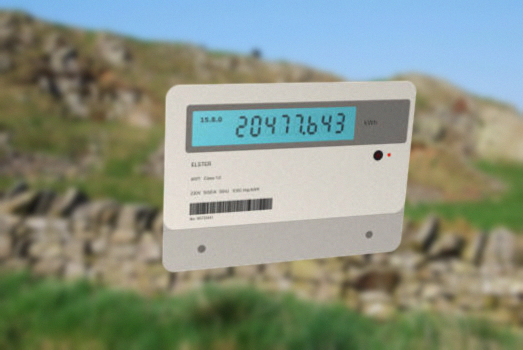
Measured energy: 20477.643 kWh
